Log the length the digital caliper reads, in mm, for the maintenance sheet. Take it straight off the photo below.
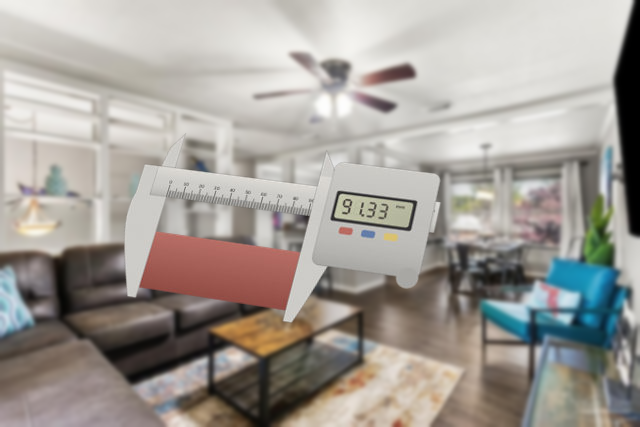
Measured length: 91.33 mm
